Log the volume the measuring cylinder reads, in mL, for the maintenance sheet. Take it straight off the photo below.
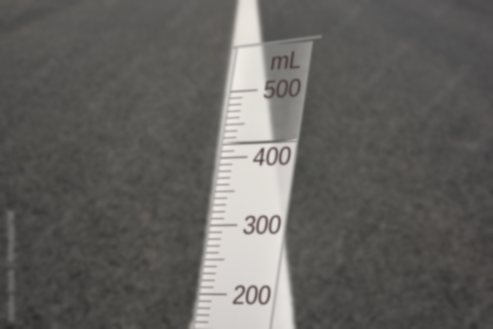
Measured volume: 420 mL
